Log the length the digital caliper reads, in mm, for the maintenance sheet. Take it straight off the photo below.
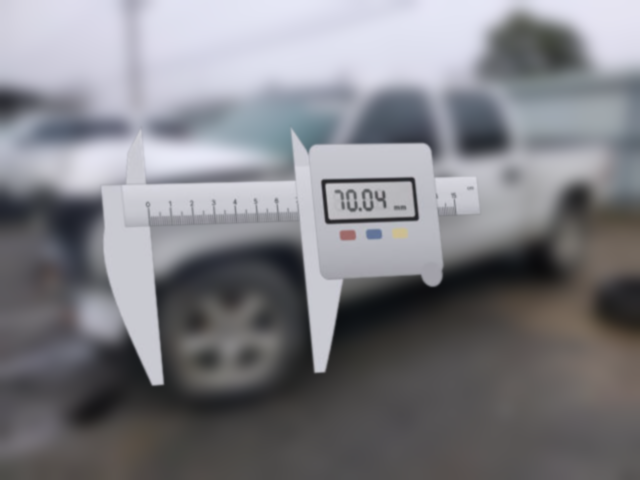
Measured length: 70.04 mm
